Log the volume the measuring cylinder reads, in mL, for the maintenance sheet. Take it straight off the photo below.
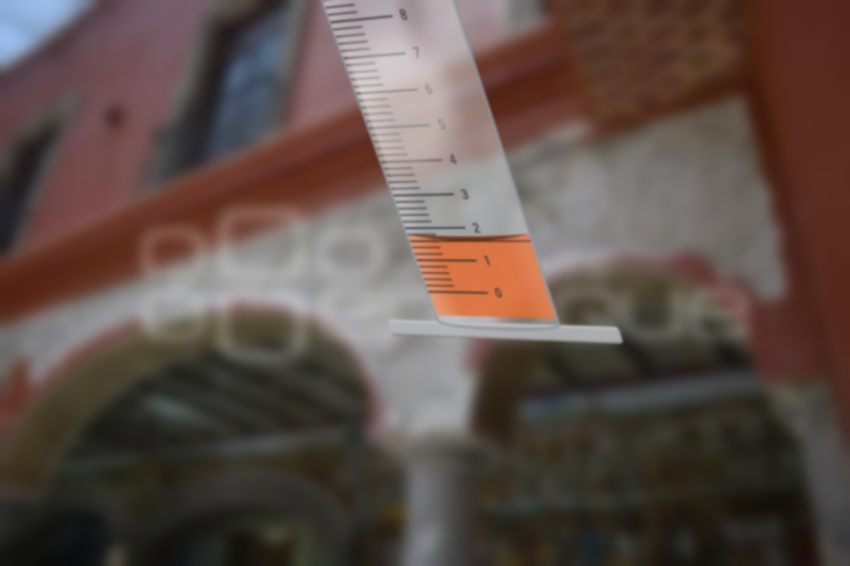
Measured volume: 1.6 mL
